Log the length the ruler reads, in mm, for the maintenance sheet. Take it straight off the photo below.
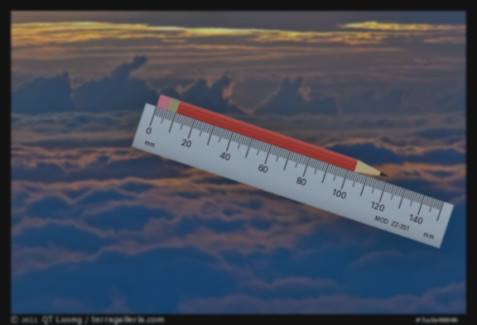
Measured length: 120 mm
